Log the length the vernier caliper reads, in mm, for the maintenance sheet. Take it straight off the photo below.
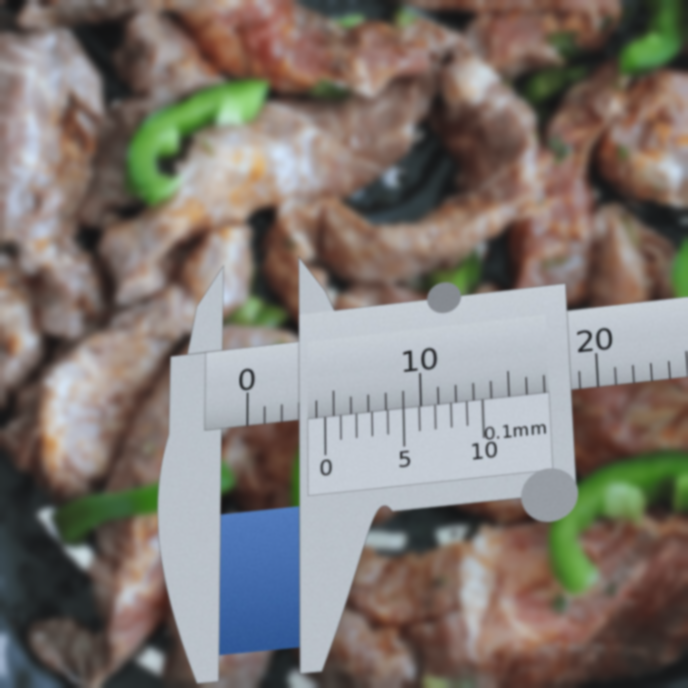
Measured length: 4.5 mm
